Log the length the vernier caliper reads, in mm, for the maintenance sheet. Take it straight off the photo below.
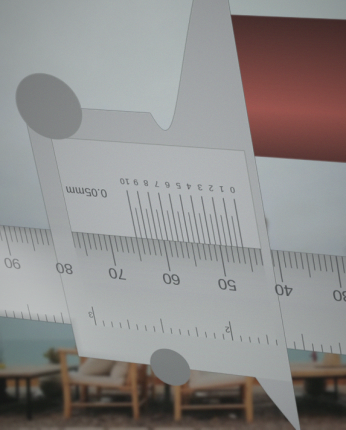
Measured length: 46.0 mm
